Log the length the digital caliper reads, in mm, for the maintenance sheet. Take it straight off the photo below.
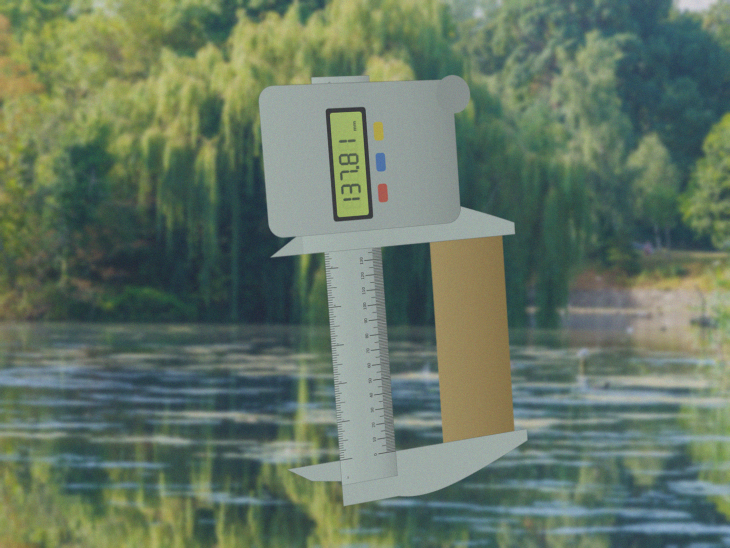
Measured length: 137.81 mm
